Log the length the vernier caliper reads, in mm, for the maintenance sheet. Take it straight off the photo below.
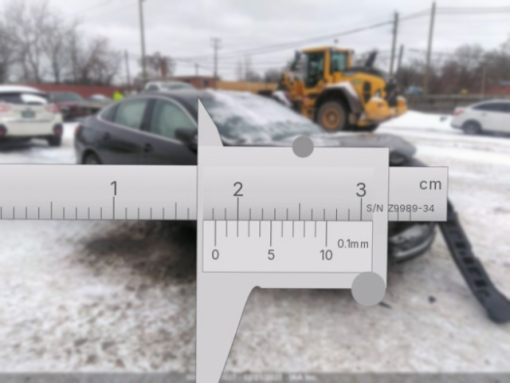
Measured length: 18.2 mm
